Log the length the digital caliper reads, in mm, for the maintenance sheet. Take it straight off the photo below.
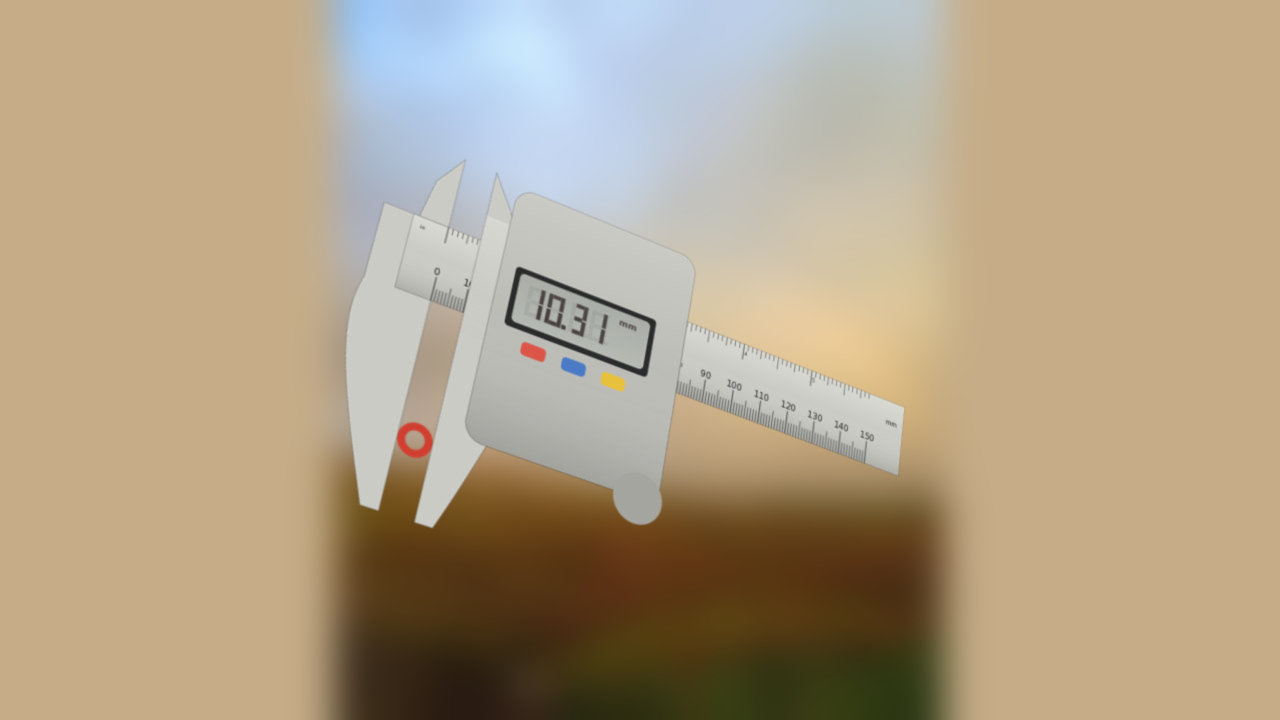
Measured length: 10.31 mm
